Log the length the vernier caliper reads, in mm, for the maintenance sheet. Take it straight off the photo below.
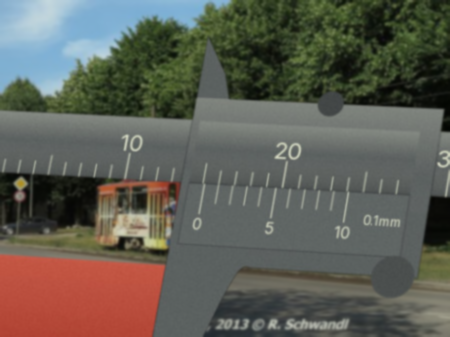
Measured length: 15.1 mm
